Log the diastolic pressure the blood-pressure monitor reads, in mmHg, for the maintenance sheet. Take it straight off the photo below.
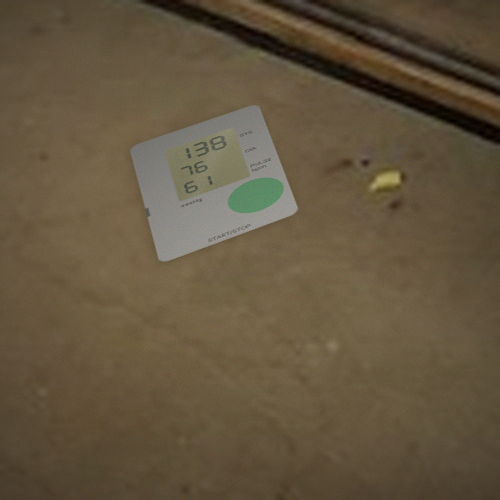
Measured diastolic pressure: 76 mmHg
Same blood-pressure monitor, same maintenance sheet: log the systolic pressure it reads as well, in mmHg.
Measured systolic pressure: 138 mmHg
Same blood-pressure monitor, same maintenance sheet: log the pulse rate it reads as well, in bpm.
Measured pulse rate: 61 bpm
